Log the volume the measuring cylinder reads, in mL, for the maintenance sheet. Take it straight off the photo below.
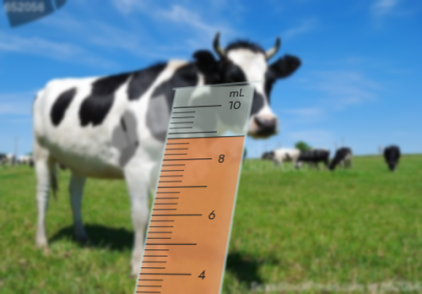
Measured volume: 8.8 mL
